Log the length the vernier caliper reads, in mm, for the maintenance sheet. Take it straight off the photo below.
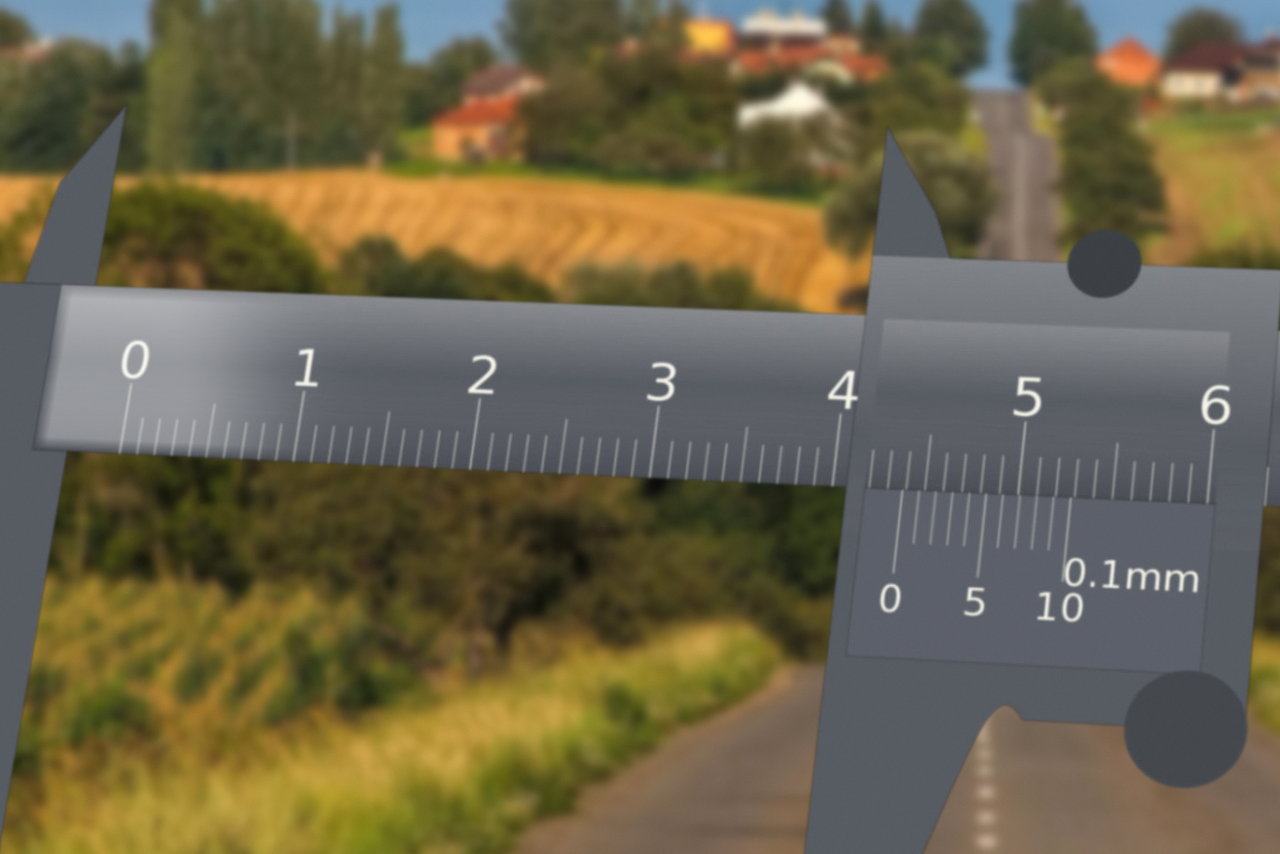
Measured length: 43.8 mm
